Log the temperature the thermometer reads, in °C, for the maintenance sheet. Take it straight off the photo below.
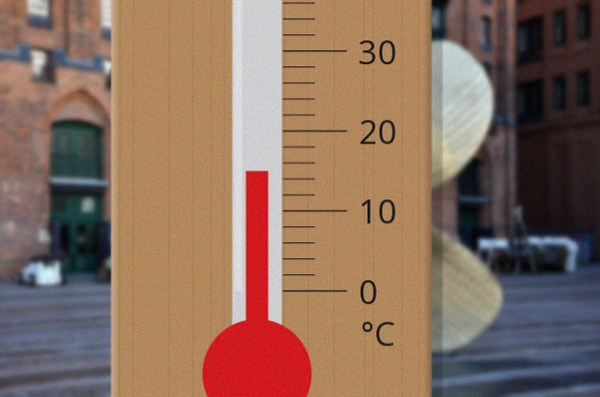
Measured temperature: 15 °C
